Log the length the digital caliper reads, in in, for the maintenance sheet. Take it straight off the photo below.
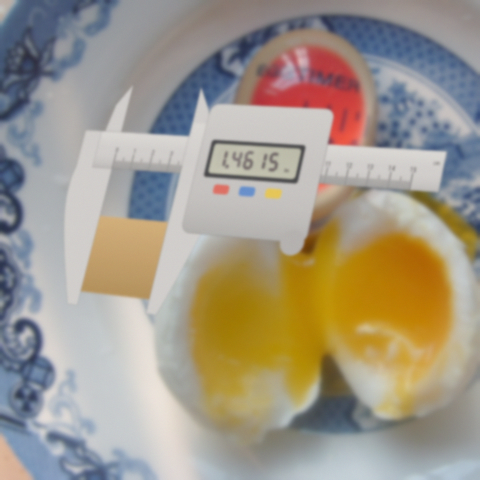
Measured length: 1.4615 in
